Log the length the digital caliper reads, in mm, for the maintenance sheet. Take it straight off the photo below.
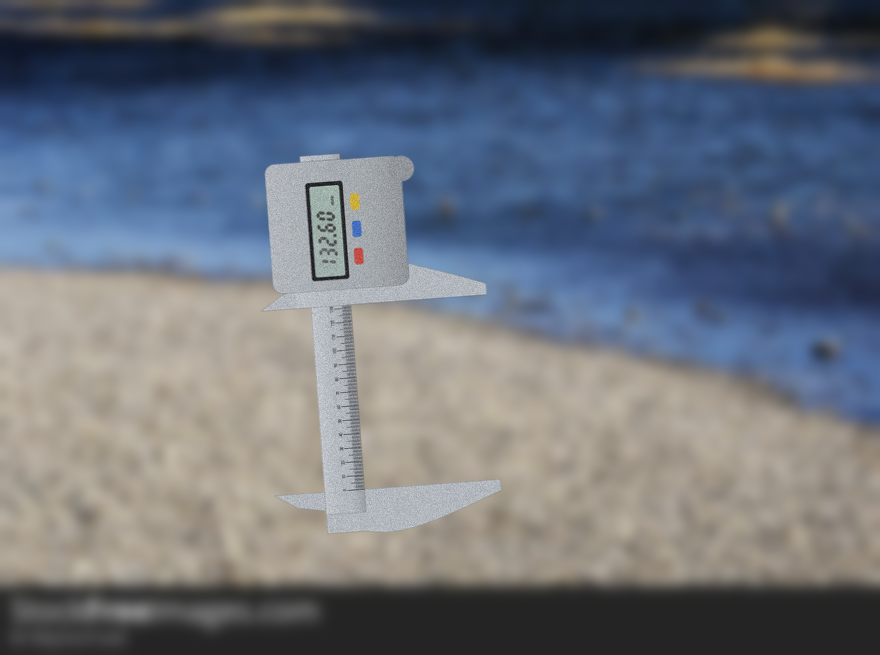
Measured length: 132.60 mm
